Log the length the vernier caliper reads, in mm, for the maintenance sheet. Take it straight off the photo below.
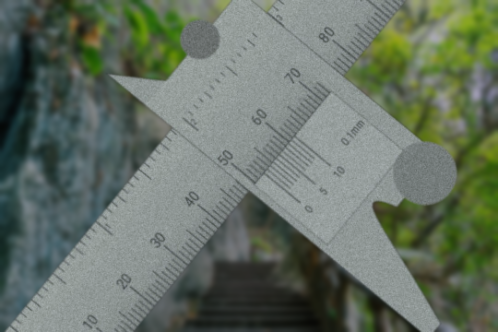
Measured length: 52.5 mm
